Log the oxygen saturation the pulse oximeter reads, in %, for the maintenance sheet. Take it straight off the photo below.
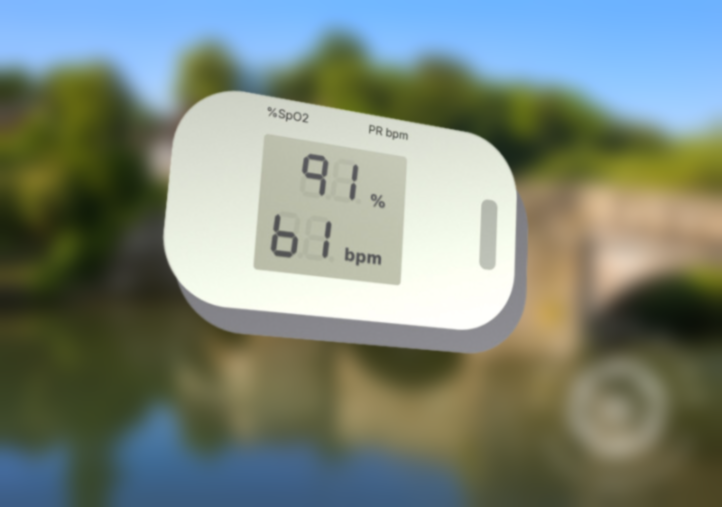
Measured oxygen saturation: 91 %
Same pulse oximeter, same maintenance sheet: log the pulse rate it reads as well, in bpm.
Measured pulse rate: 61 bpm
